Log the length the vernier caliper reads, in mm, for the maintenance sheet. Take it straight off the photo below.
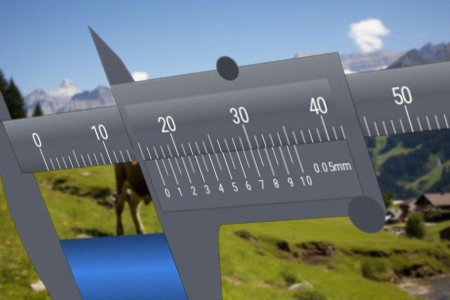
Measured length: 16.6 mm
